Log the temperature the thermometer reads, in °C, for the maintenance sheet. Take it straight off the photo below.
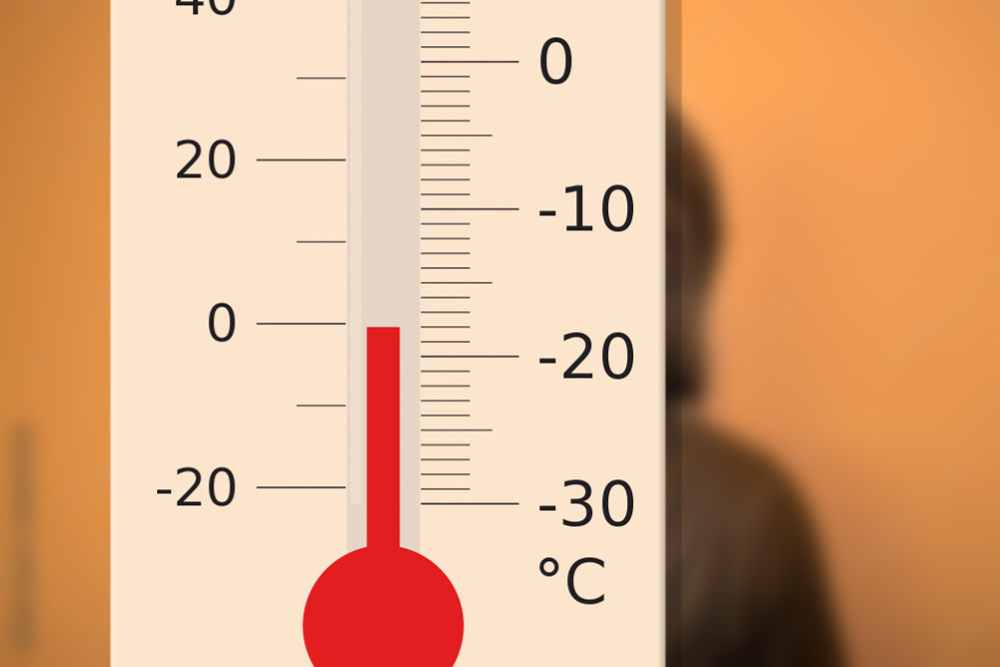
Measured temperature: -18 °C
